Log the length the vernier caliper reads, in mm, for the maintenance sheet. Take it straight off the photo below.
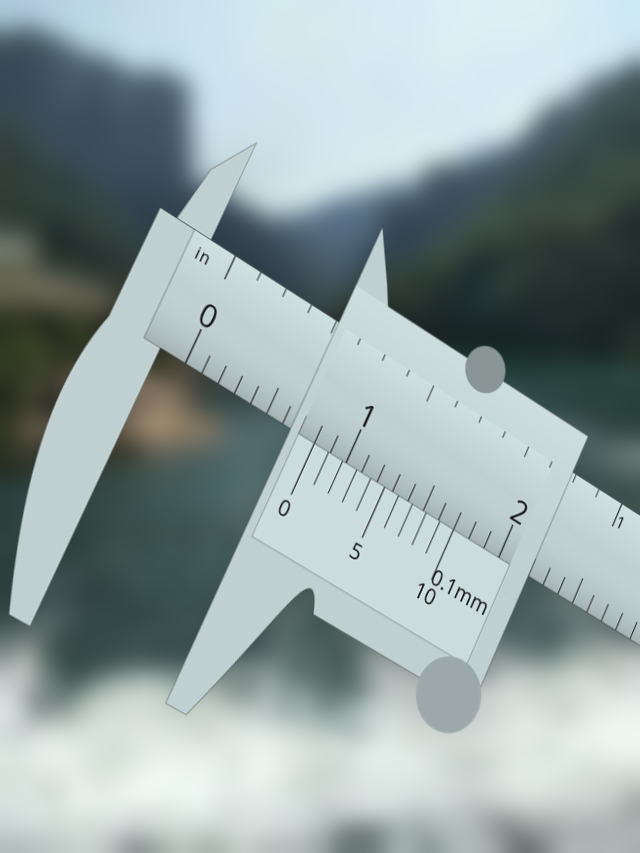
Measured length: 8.0 mm
